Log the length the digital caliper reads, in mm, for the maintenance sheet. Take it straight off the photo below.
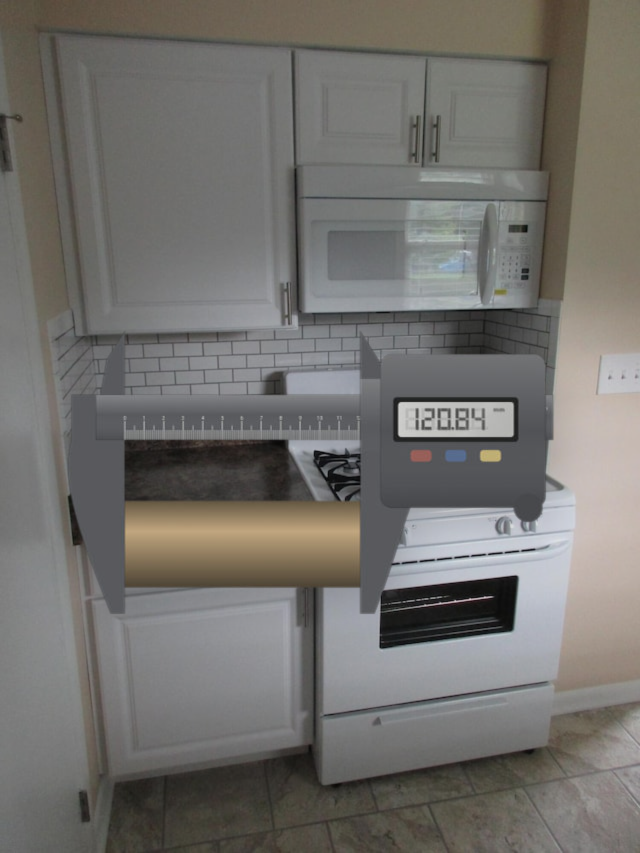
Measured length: 120.84 mm
